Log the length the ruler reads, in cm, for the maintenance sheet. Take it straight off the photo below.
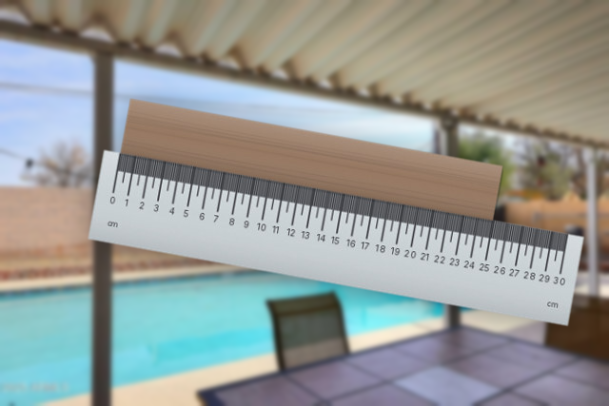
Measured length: 25 cm
